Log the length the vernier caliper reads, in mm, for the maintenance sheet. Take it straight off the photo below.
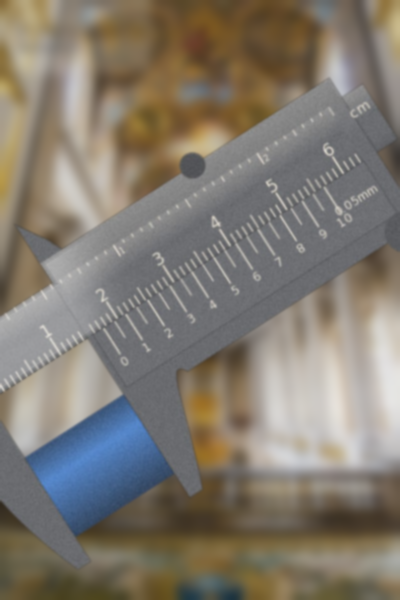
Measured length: 17.5 mm
